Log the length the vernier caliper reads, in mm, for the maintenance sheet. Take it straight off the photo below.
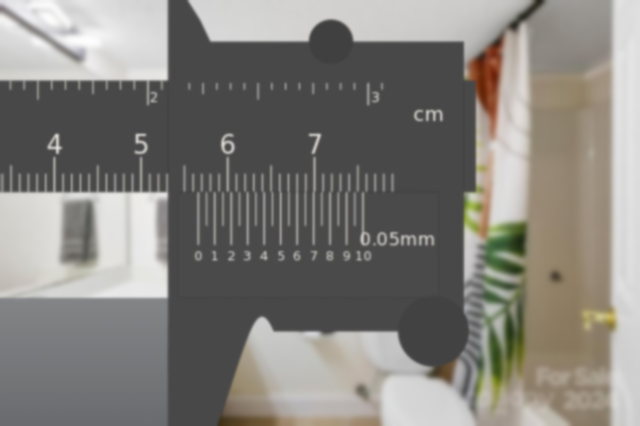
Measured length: 56.6 mm
